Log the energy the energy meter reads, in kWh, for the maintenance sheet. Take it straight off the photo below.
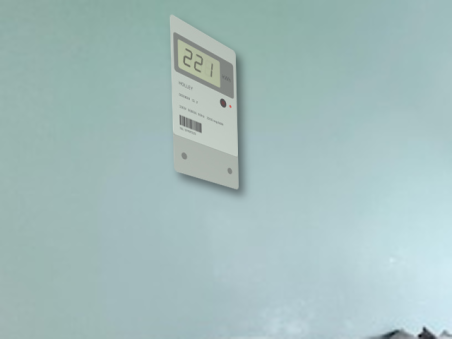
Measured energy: 221 kWh
